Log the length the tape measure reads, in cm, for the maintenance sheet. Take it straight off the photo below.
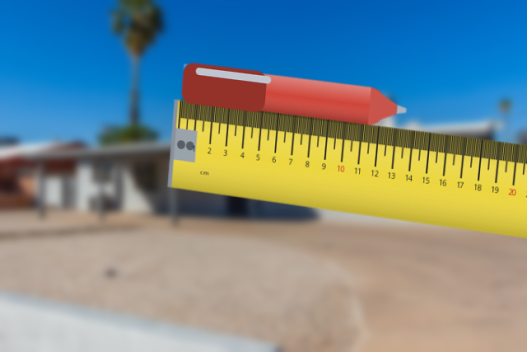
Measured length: 13.5 cm
